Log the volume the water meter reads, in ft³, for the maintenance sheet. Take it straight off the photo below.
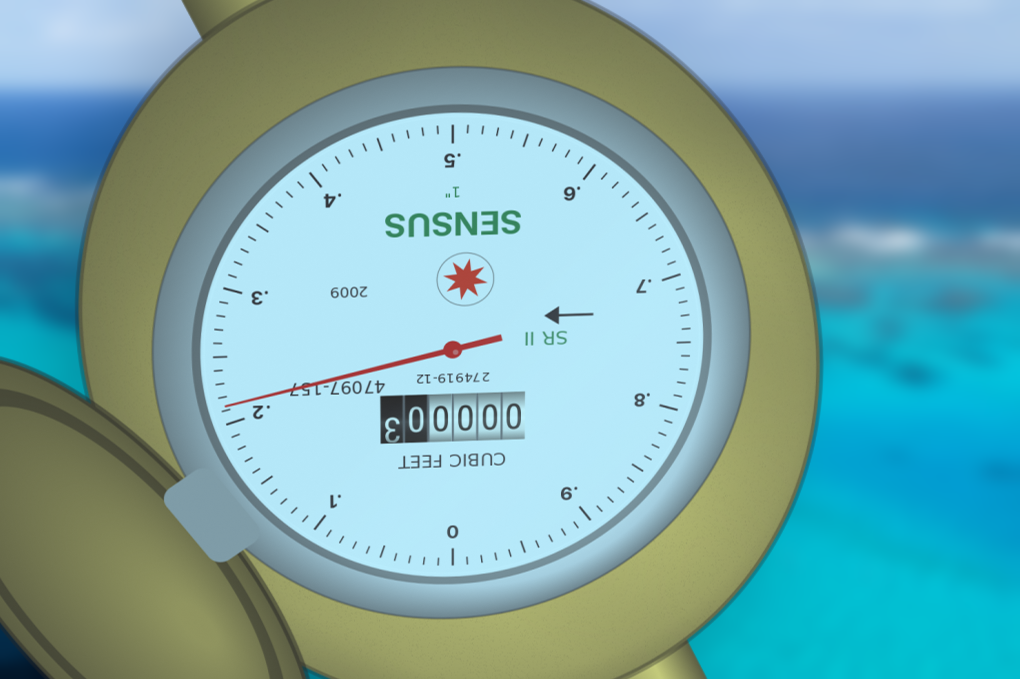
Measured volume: 3.21 ft³
